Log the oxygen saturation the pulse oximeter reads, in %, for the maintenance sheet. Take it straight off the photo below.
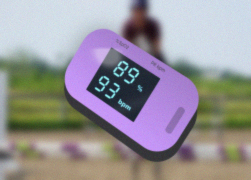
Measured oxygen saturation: 89 %
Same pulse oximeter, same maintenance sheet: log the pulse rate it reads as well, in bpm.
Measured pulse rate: 93 bpm
